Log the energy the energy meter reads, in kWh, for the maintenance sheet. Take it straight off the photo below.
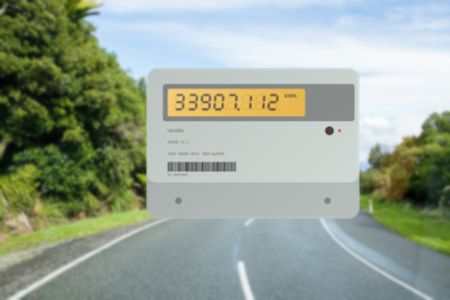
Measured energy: 33907.112 kWh
